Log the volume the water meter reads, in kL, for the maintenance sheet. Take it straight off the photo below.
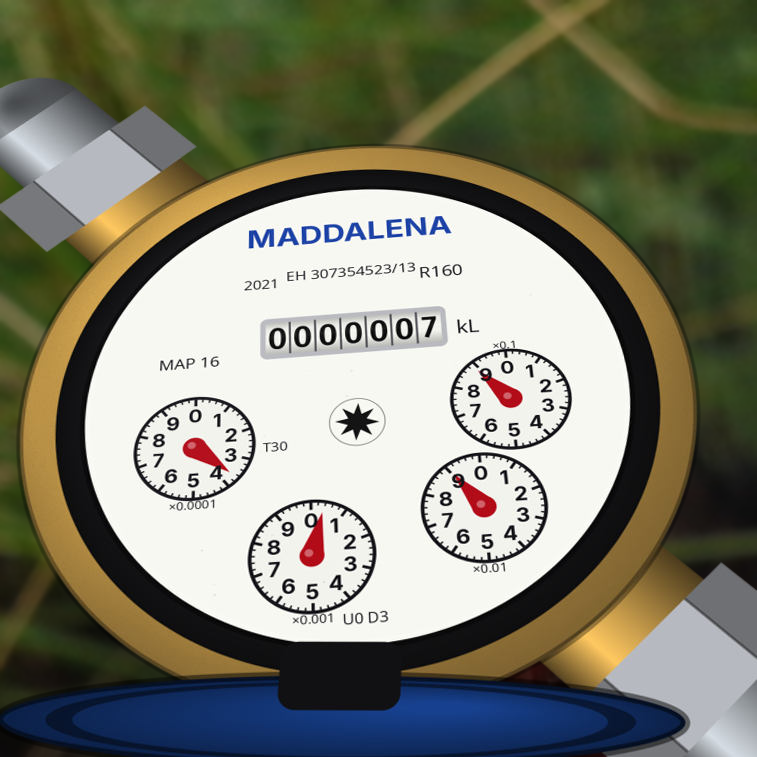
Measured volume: 7.8903 kL
